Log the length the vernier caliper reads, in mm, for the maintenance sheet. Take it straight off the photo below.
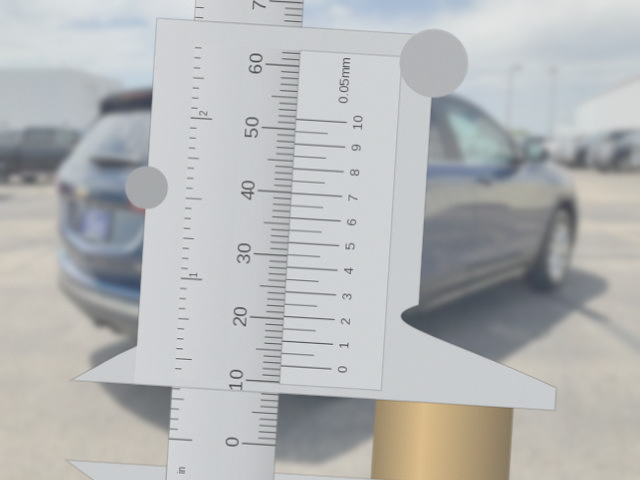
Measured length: 12.6 mm
